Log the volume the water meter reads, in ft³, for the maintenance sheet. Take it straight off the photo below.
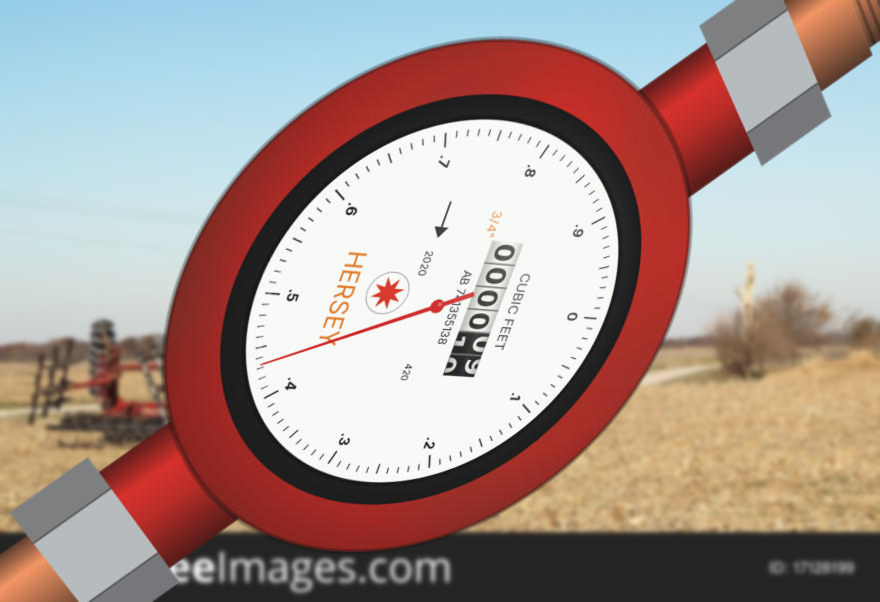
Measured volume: 9.43 ft³
